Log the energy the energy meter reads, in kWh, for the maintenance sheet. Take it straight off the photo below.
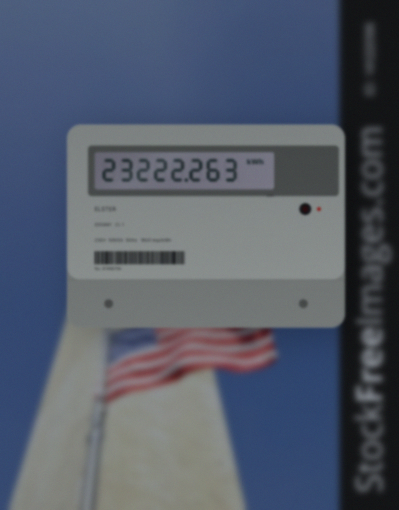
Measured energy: 23222.263 kWh
